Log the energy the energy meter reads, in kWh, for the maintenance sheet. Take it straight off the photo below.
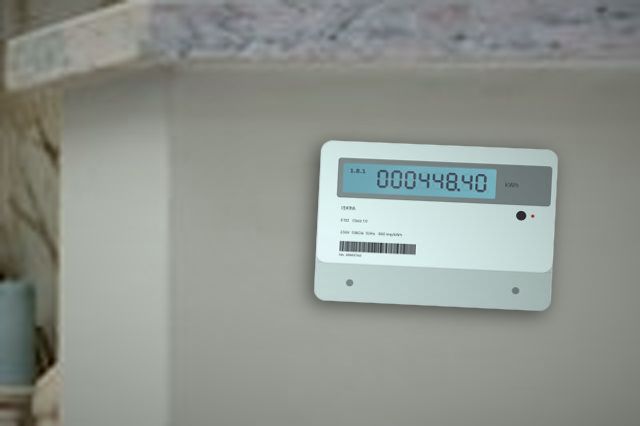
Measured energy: 448.40 kWh
